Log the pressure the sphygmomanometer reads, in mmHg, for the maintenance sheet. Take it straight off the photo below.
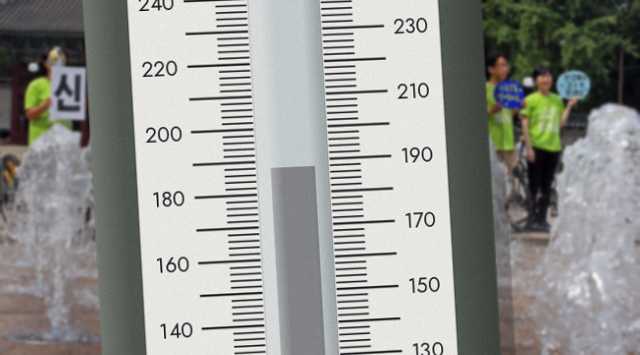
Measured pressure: 188 mmHg
